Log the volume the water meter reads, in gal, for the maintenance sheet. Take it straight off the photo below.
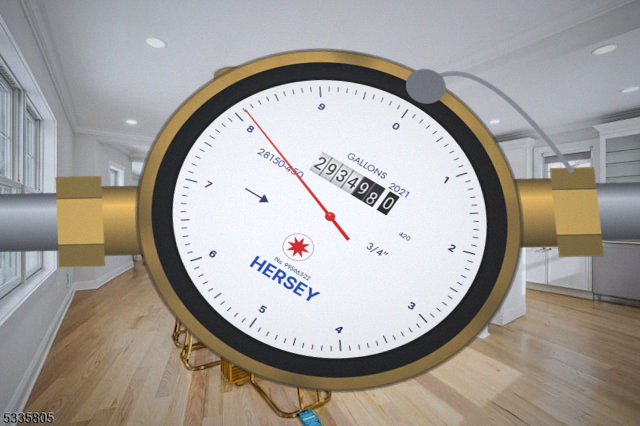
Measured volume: 2934978.1 gal
